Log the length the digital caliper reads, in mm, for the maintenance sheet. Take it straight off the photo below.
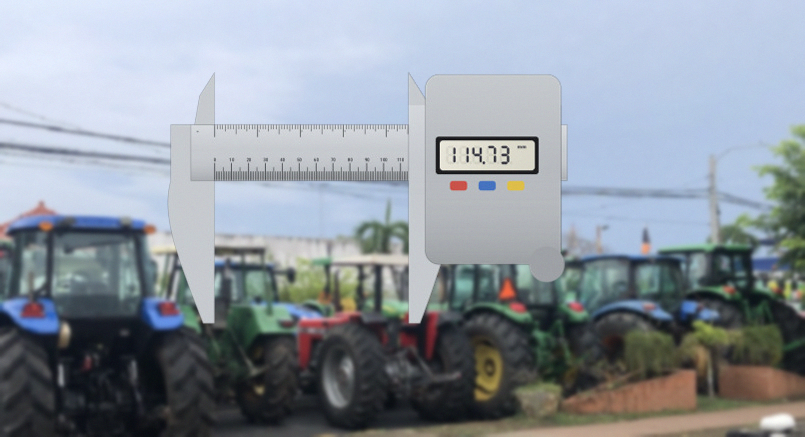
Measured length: 114.73 mm
